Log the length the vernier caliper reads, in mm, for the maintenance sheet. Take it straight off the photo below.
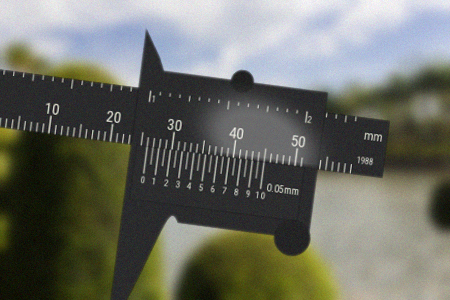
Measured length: 26.0 mm
